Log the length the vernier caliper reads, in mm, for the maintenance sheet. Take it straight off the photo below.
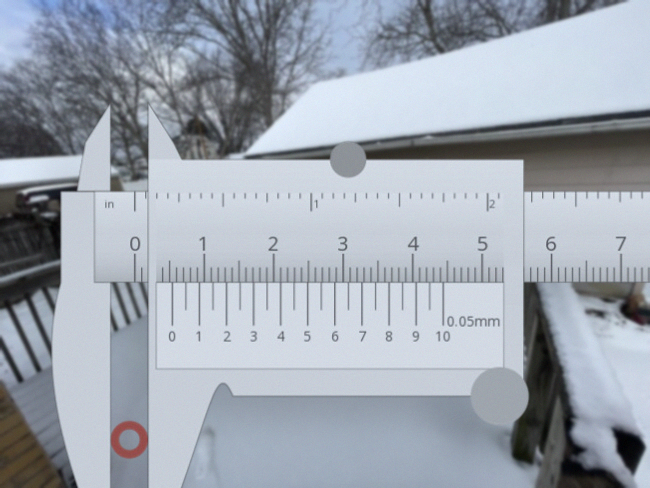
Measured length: 5.4 mm
